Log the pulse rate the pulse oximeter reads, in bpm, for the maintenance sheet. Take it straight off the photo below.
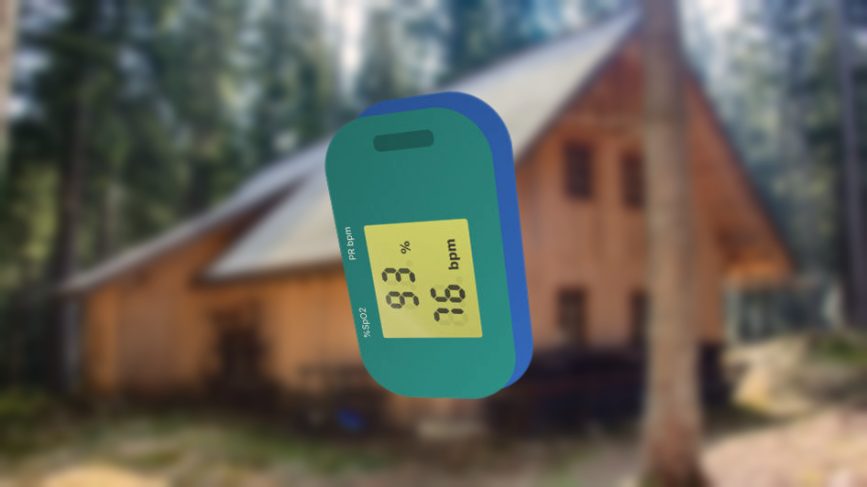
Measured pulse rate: 76 bpm
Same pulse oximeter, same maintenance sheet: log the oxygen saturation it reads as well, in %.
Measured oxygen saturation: 93 %
